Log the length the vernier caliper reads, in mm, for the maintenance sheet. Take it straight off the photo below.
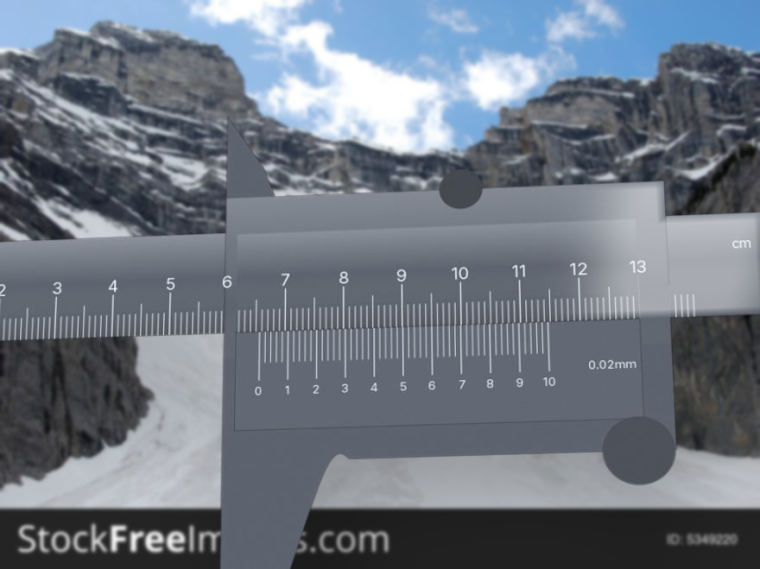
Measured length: 65.6 mm
